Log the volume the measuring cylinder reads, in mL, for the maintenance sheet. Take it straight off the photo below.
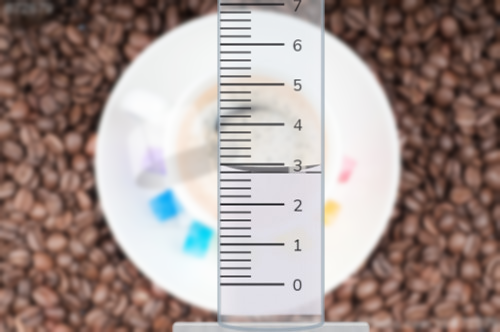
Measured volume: 2.8 mL
